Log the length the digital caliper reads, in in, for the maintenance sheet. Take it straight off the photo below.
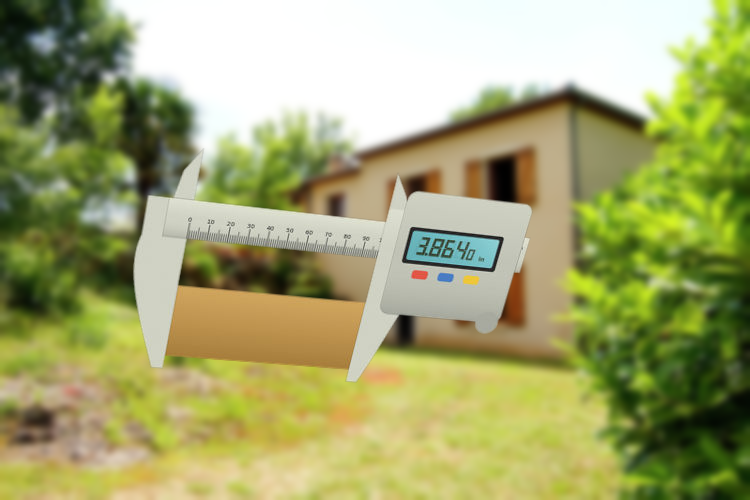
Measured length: 3.8640 in
